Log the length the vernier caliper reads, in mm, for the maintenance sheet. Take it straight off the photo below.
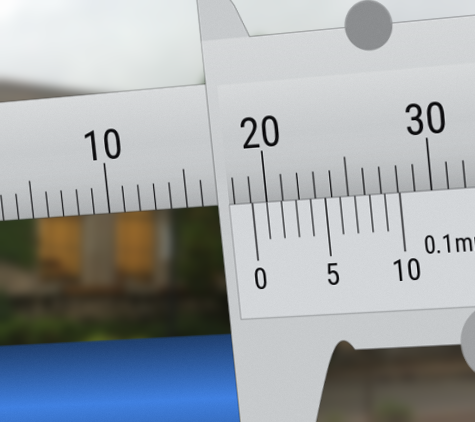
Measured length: 19.1 mm
